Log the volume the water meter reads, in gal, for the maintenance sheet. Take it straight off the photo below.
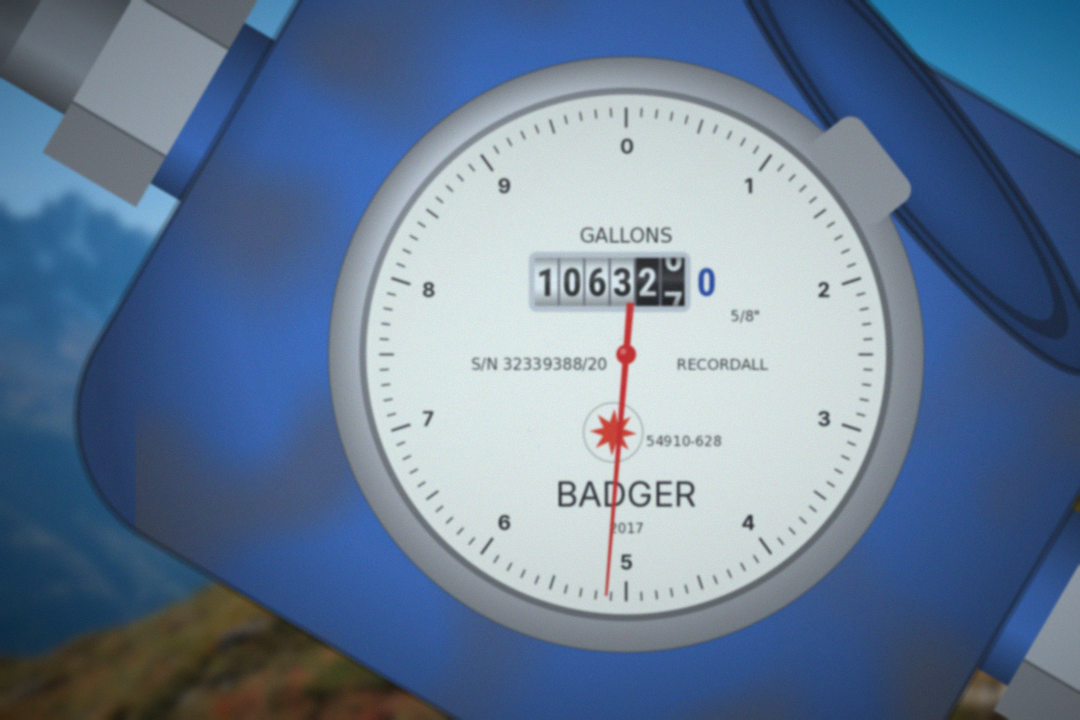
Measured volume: 1063265.1 gal
